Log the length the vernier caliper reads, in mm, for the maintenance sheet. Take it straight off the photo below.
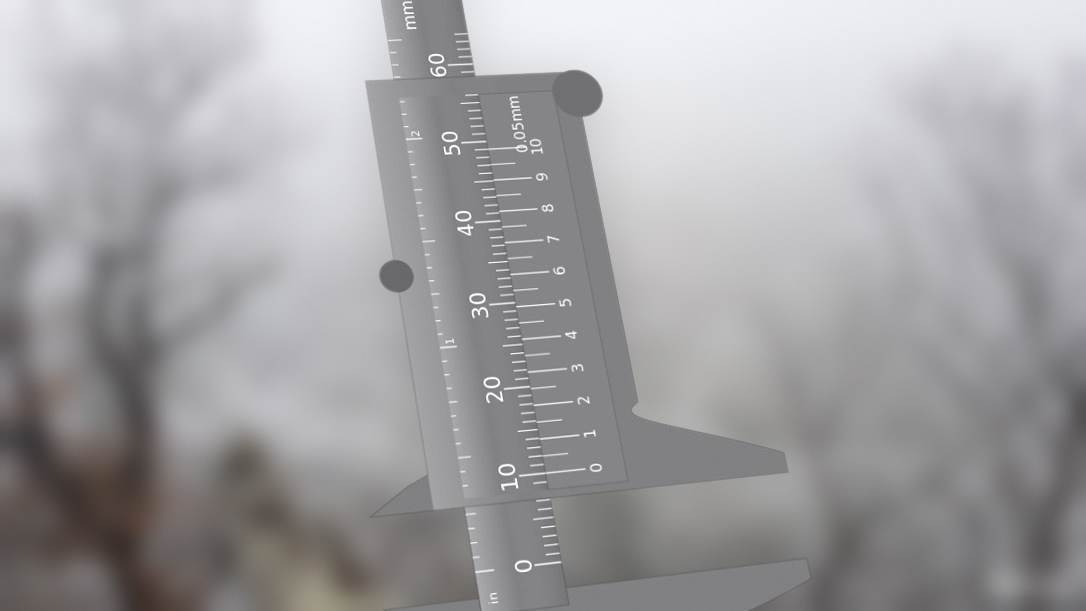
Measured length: 10.0 mm
